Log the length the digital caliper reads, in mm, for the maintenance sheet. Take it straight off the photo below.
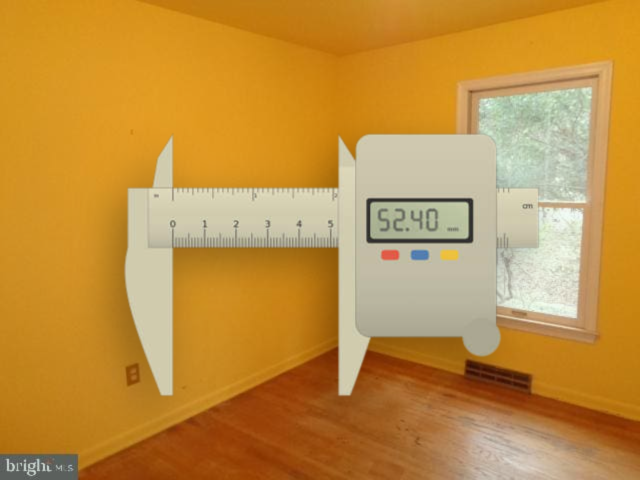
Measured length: 52.40 mm
